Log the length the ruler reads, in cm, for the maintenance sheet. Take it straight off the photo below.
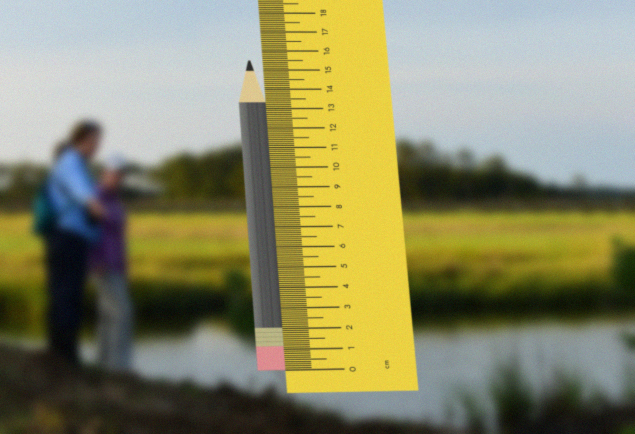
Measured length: 15.5 cm
